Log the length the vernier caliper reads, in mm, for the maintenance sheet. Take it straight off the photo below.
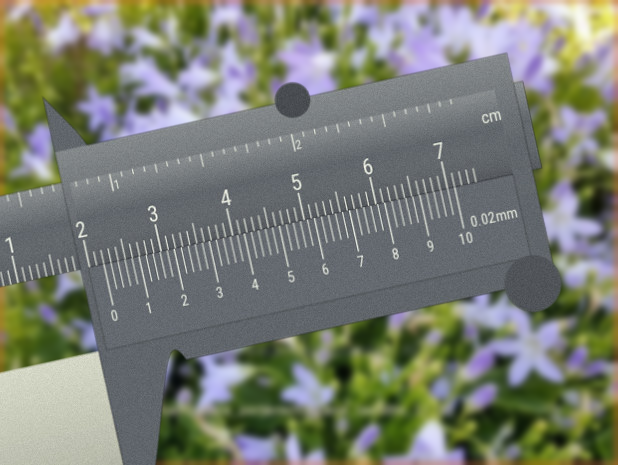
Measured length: 22.0 mm
